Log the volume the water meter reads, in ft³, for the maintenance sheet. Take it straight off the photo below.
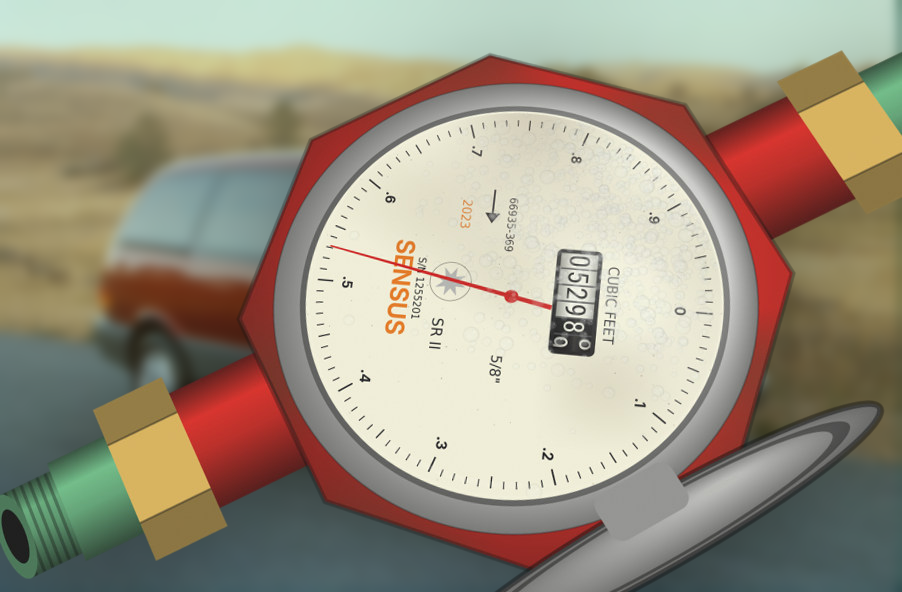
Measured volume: 52988.53 ft³
